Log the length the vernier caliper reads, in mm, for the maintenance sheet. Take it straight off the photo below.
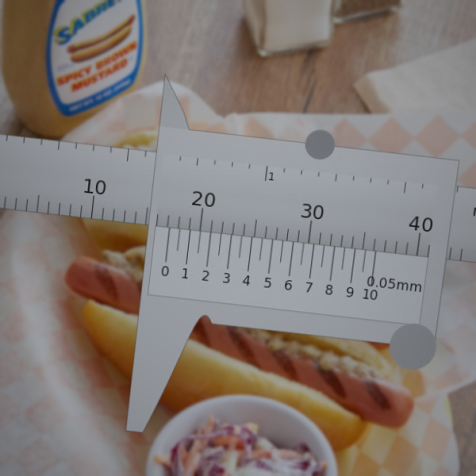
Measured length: 17.2 mm
